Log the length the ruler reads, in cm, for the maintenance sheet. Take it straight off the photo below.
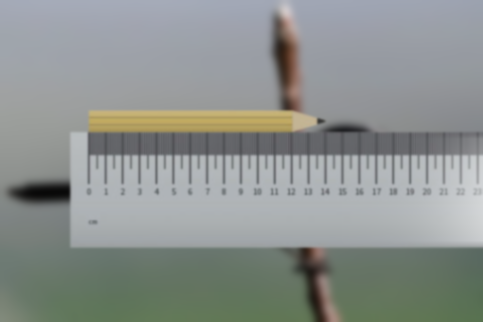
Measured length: 14 cm
